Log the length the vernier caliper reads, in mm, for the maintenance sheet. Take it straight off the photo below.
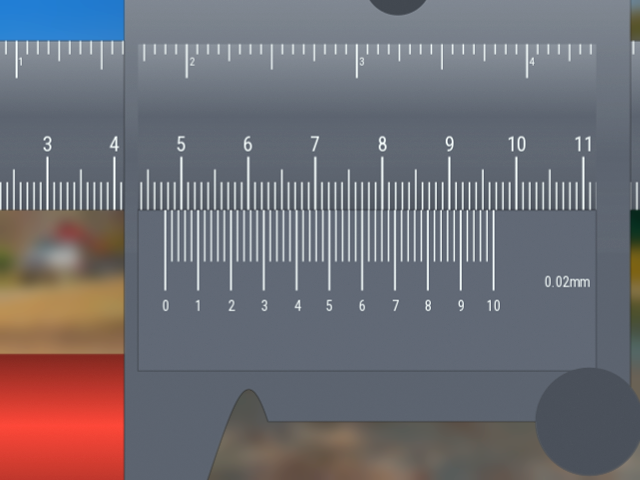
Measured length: 47.6 mm
